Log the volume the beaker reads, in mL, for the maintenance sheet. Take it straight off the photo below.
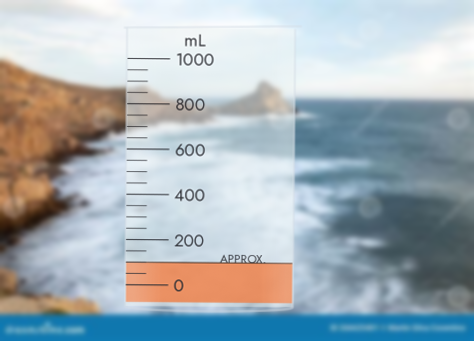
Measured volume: 100 mL
